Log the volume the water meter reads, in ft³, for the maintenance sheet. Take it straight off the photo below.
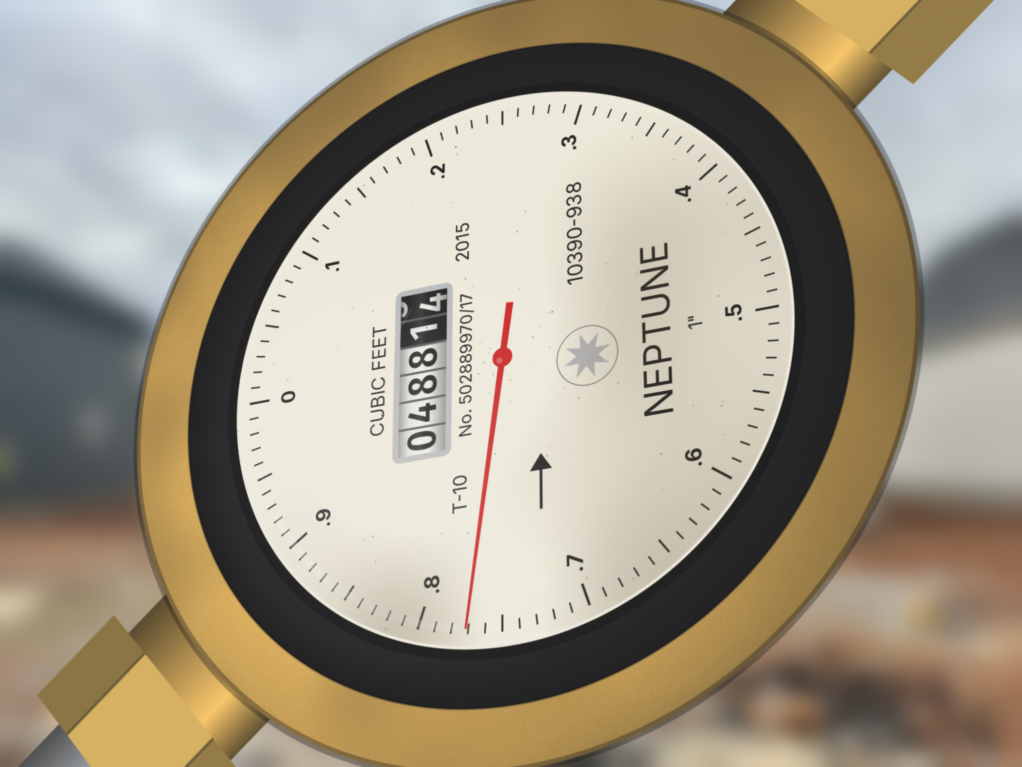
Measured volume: 48813.77 ft³
